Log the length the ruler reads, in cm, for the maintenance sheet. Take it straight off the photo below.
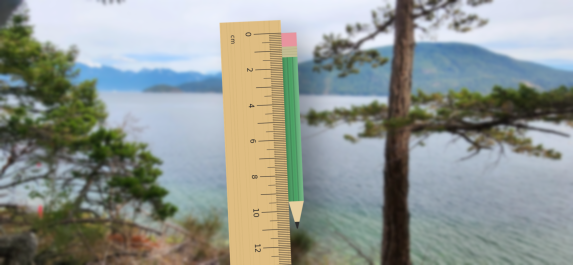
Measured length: 11 cm
